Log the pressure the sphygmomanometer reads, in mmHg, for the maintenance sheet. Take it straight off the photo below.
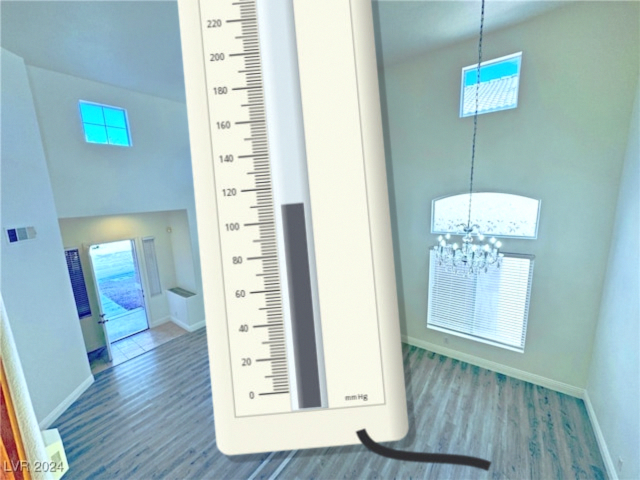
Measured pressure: 110 mmHg
